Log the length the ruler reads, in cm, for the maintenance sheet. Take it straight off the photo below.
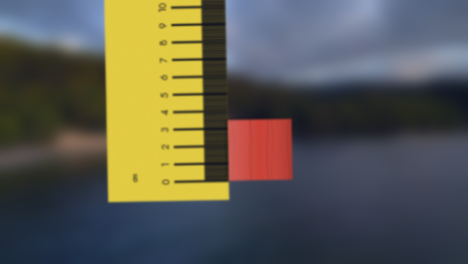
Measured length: 3.5 cm
